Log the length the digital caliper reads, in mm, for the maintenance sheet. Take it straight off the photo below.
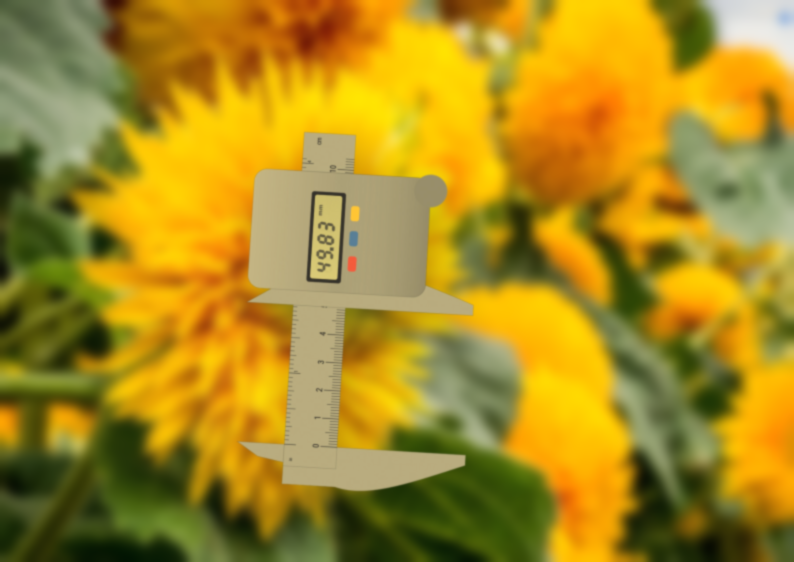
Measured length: 49.83 mm
